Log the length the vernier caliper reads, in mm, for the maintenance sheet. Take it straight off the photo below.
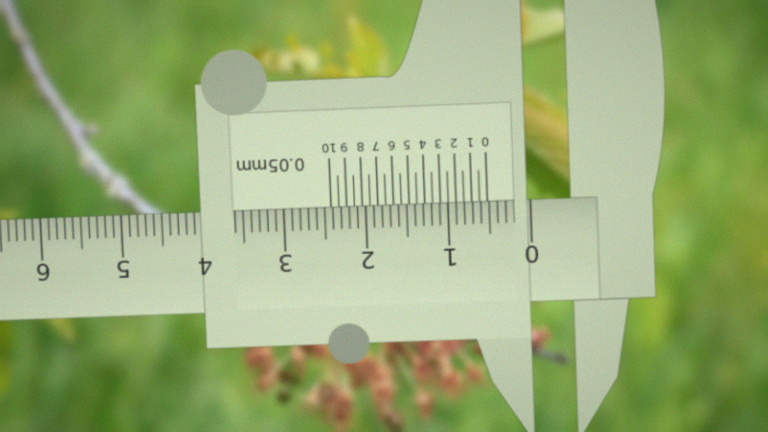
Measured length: 5.2 mm
